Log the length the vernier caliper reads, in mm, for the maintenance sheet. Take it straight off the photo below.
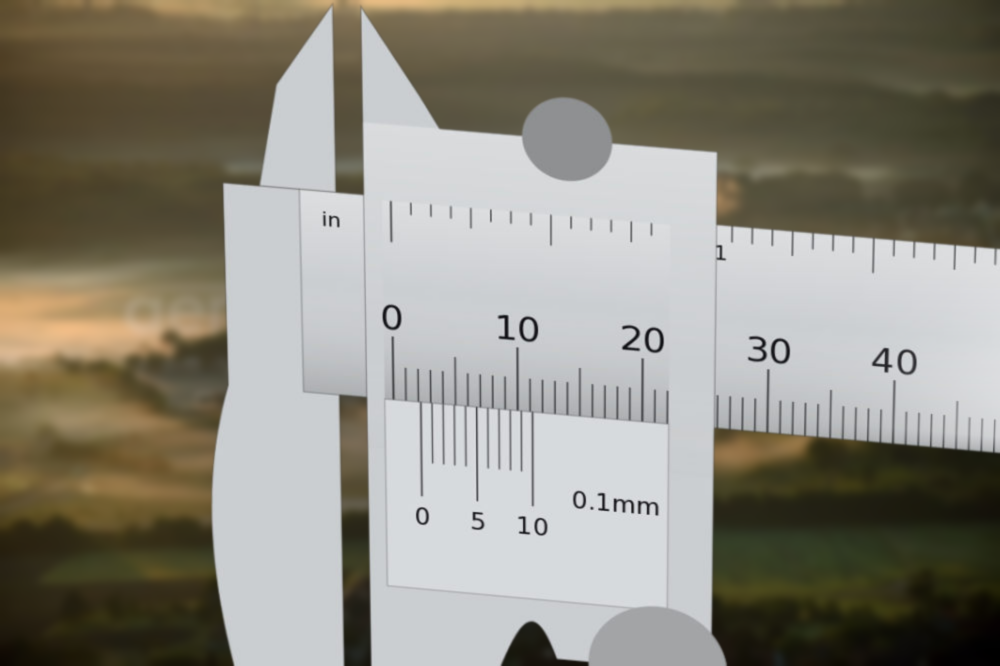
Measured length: 2.2 mm
